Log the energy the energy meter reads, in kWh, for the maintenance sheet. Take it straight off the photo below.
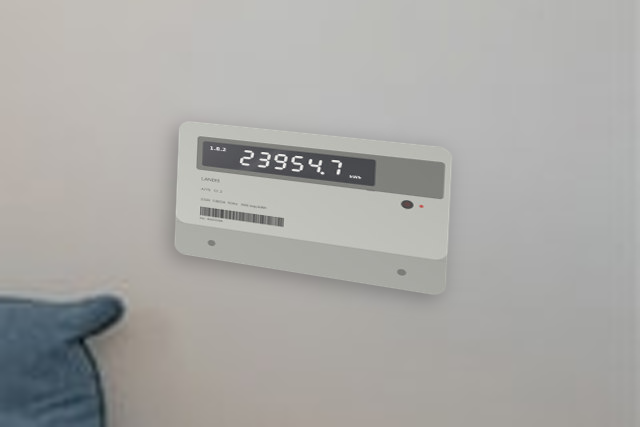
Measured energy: 23954.7 kWh
